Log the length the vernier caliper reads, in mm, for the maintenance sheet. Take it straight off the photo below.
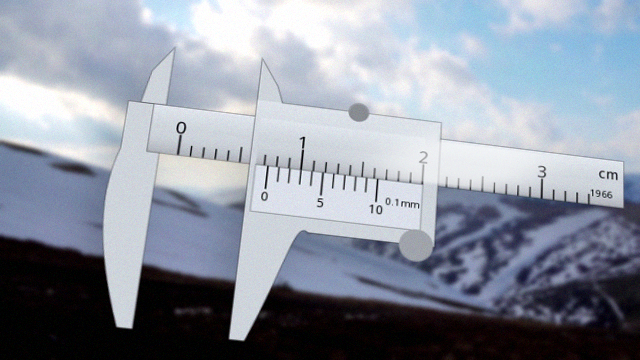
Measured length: 7.3 mm
